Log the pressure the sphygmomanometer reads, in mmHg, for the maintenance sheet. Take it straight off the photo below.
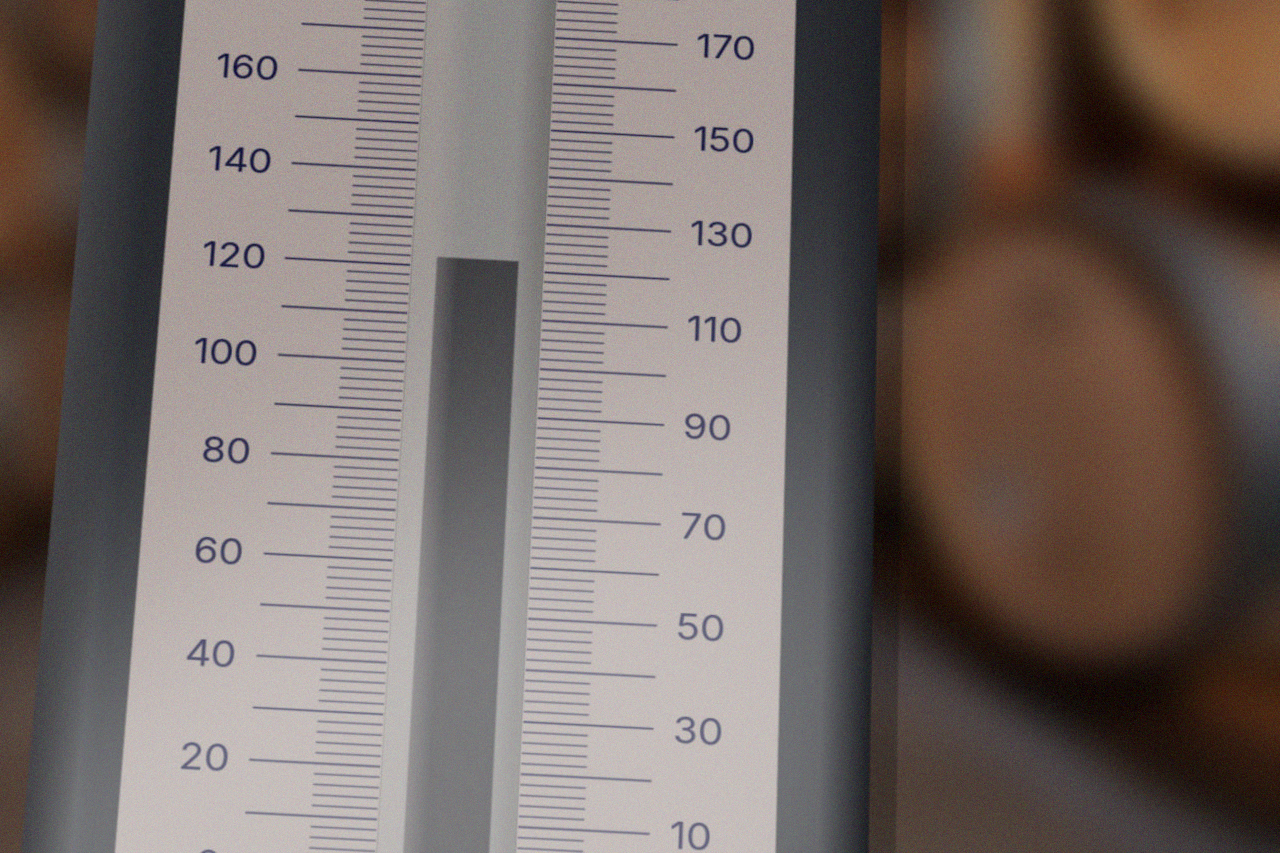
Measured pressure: 122 mmHg
